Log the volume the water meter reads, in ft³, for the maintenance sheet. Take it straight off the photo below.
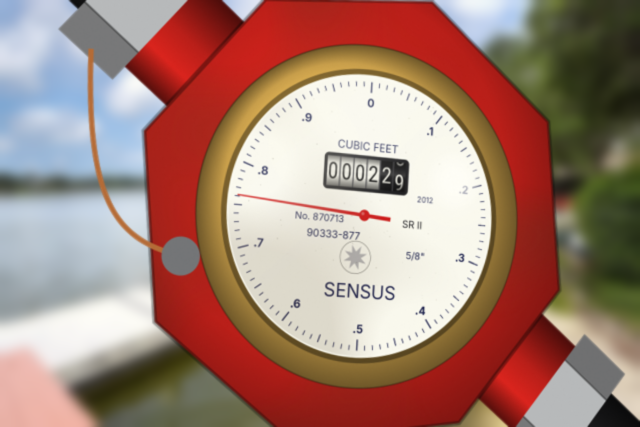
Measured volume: 228.76 ft³
